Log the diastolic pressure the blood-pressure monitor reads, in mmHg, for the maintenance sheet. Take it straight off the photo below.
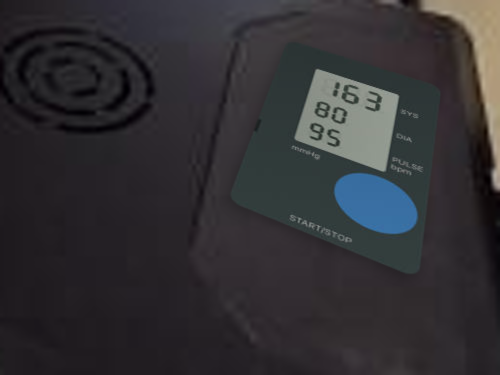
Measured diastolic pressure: 80 mmHg
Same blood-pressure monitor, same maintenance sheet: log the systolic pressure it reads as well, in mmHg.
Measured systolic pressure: 163 mmHg
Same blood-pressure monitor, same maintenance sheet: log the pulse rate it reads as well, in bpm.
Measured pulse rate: 95 bpm
